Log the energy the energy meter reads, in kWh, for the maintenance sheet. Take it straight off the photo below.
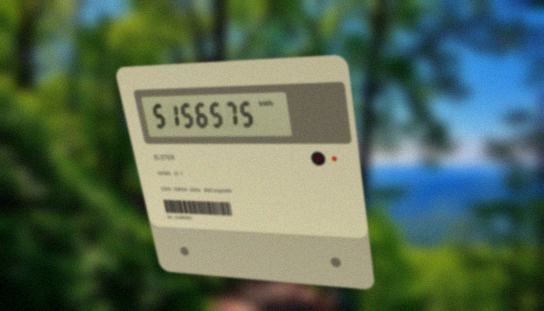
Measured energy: 5156575 kWh
